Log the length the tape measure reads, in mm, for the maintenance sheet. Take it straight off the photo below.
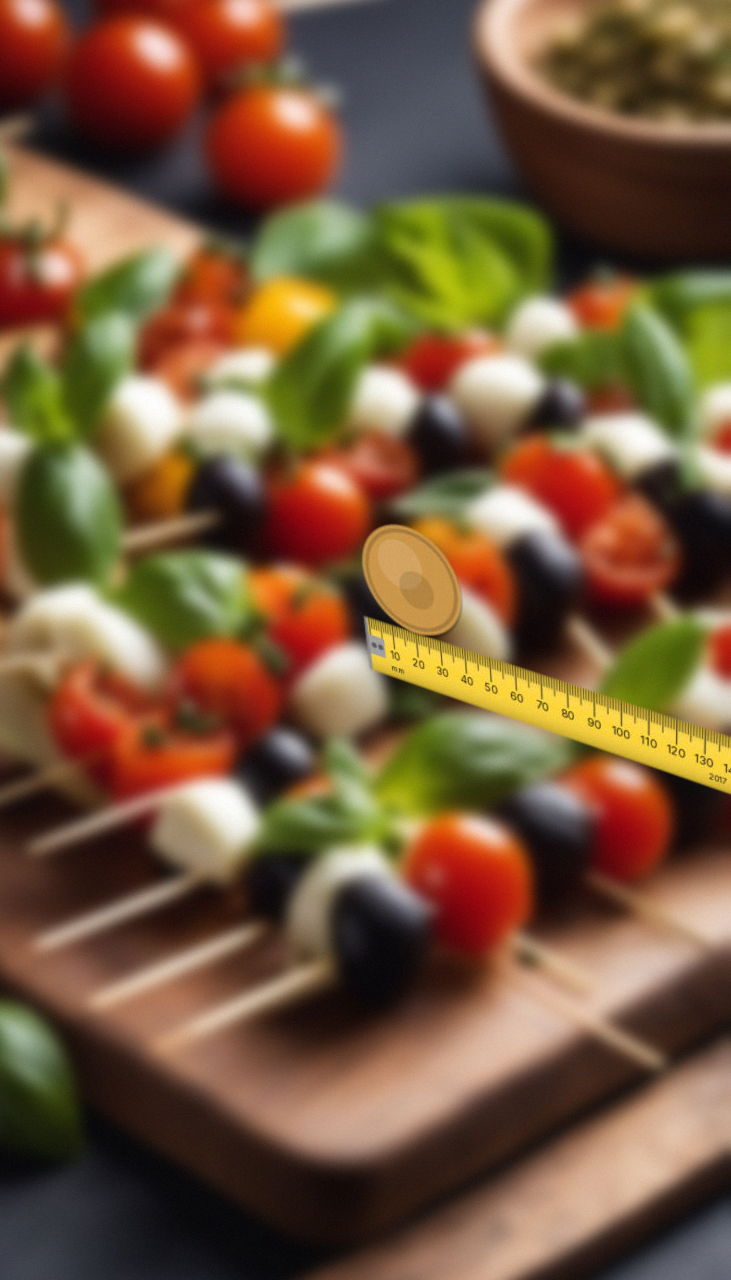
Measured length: 40 mm
